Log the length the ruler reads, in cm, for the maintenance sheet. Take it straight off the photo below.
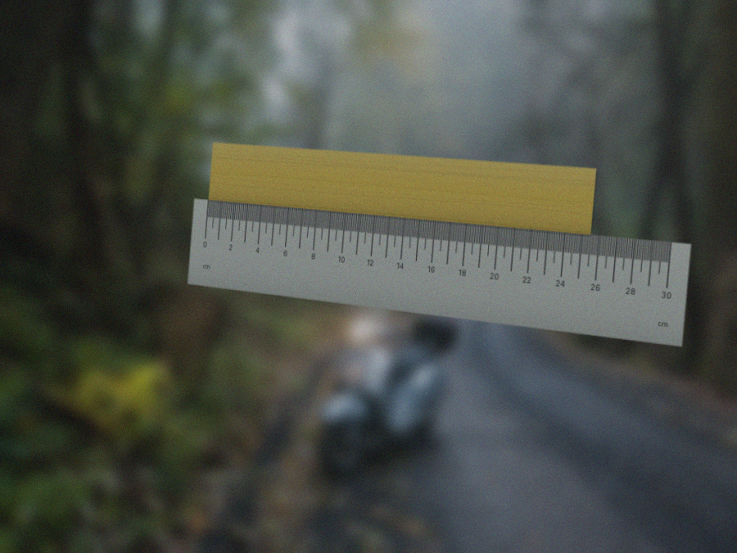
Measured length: 25.5 cm
